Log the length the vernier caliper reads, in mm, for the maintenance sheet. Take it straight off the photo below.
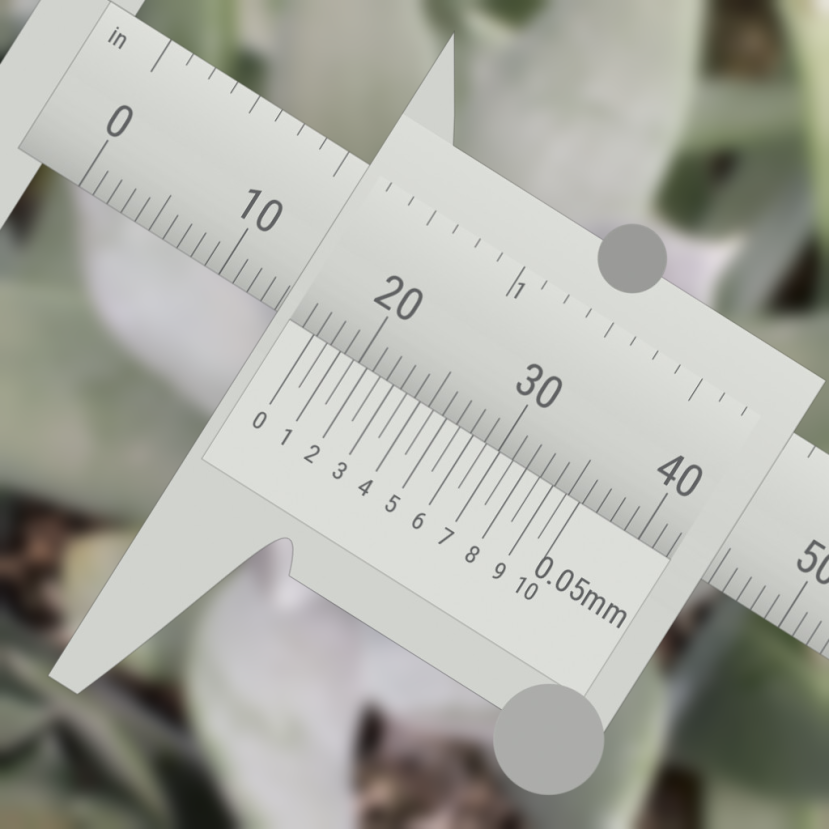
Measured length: 16.8 mm
